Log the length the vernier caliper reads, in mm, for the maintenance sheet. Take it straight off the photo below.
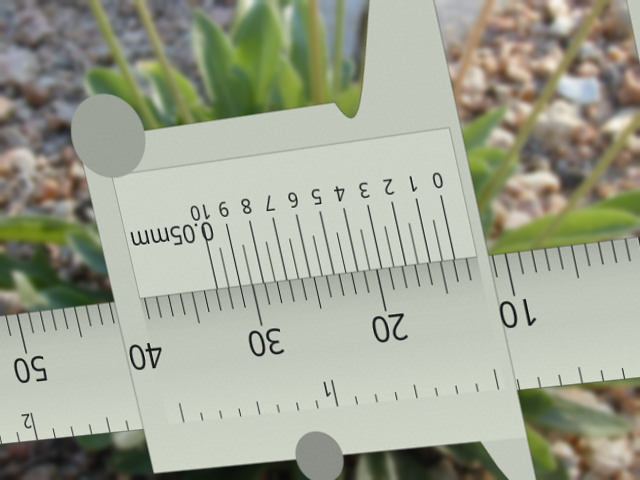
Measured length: 13.9 mm
